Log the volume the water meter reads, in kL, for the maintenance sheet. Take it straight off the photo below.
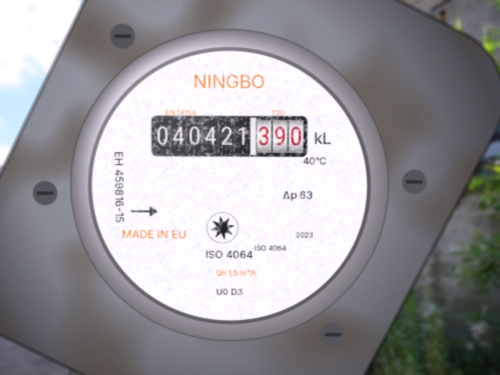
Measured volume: 40421.390 kL
